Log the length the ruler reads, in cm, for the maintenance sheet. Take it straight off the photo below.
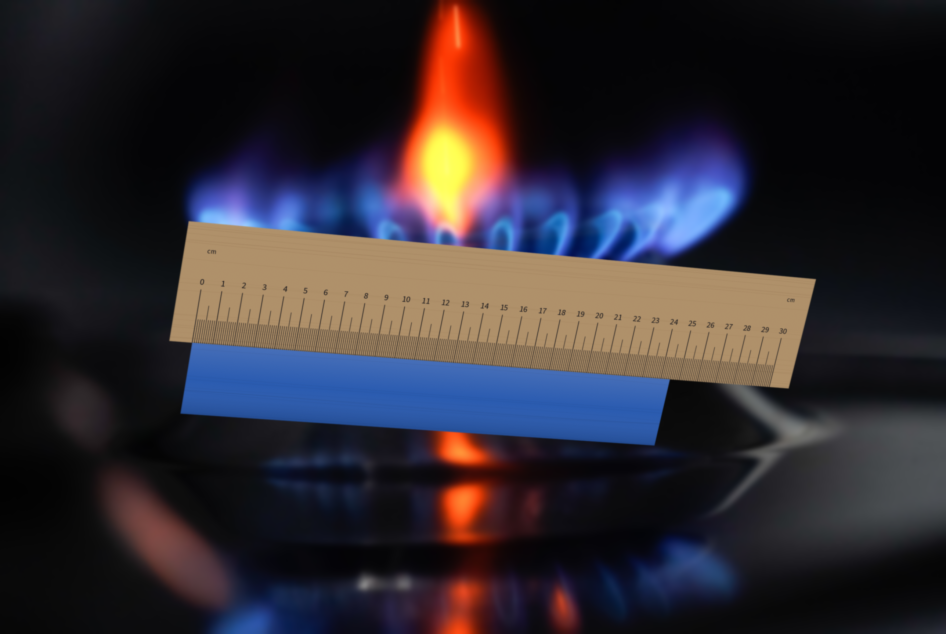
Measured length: 24.5 cm
